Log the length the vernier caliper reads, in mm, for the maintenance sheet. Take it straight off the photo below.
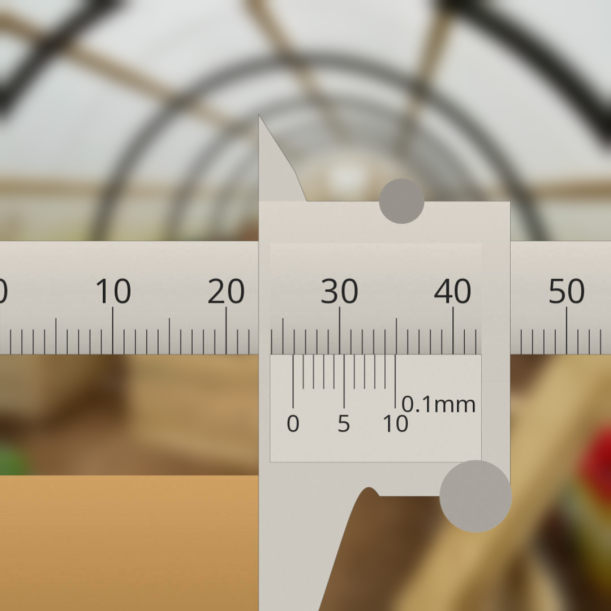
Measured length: 25.9 mm
